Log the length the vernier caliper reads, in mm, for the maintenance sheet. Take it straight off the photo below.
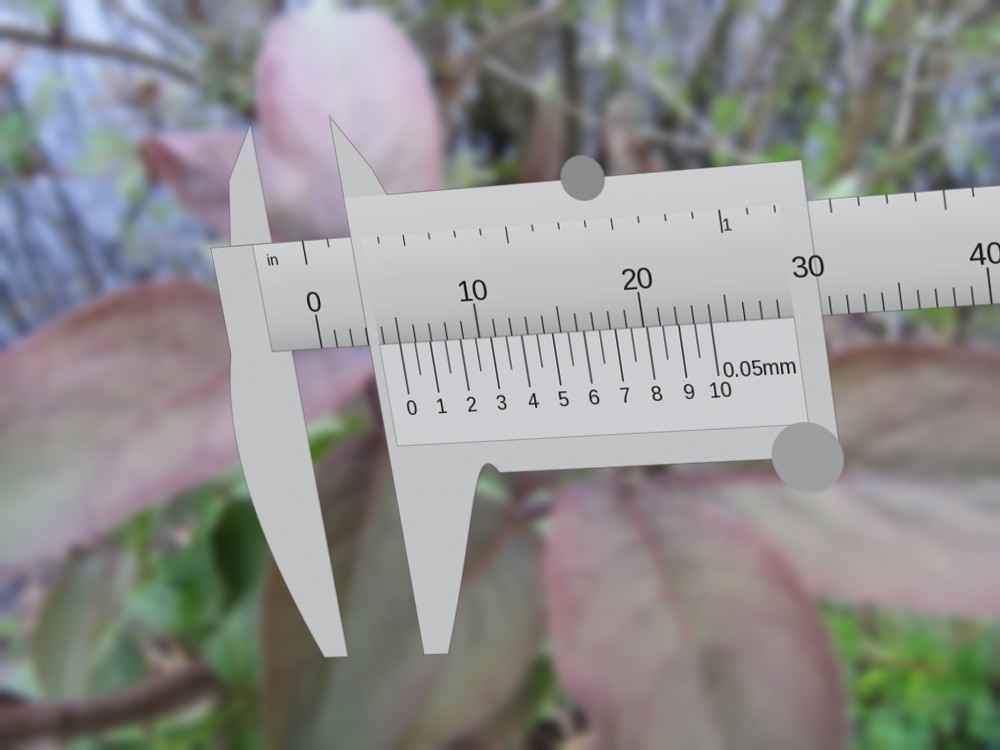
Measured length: 5.0 mm
